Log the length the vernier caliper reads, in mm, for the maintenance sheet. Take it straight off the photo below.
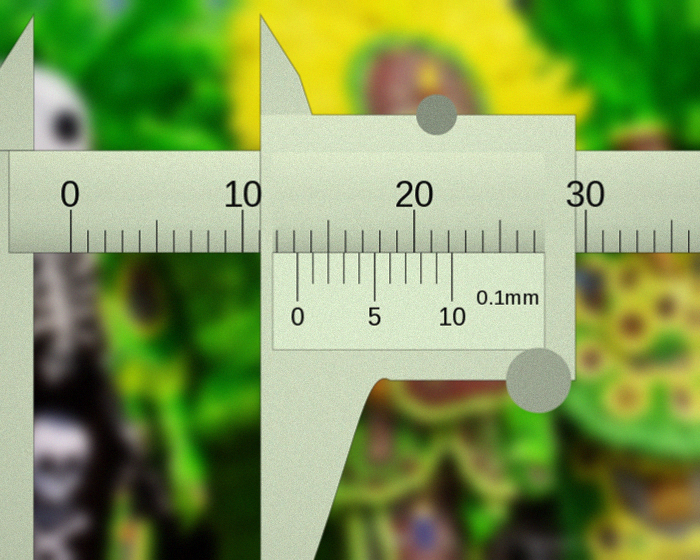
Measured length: 13.2 mm
